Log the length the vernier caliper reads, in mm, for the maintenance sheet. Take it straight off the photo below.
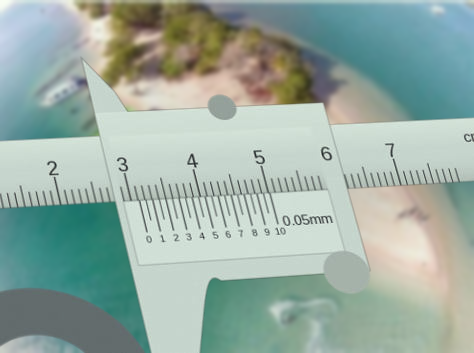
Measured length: 31.2 mm
